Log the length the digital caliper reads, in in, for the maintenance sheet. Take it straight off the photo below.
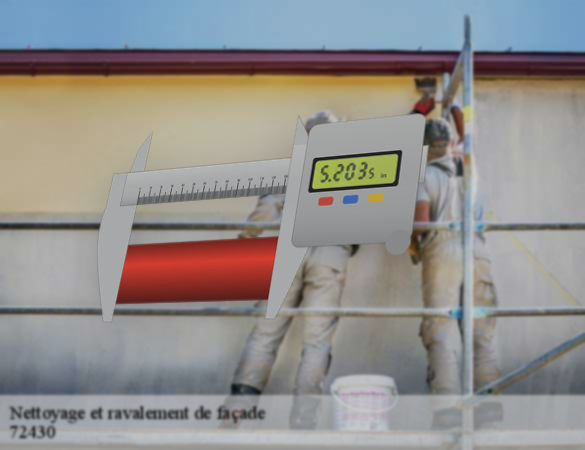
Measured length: 5.2035 in
